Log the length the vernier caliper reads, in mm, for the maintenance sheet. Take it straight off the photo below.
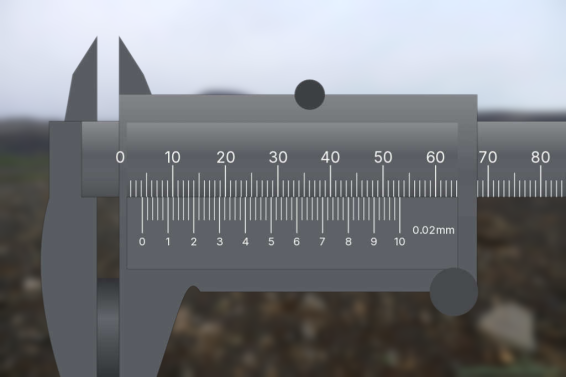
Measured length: 4.2 mm
